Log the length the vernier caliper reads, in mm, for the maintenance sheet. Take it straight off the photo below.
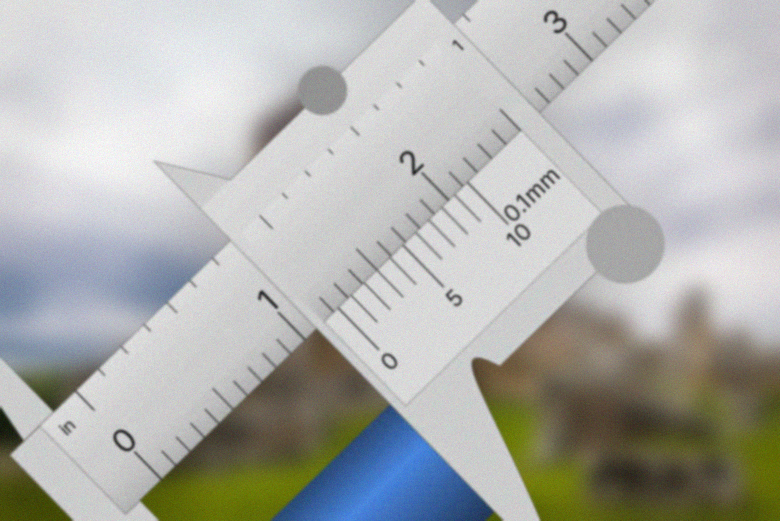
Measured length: 12.3 mm
